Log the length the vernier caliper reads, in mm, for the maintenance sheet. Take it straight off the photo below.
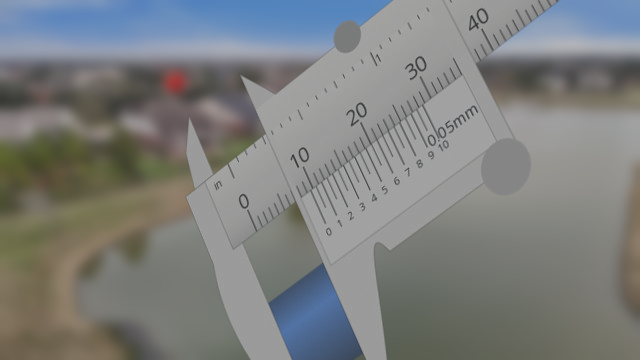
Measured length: 9.6 mm
